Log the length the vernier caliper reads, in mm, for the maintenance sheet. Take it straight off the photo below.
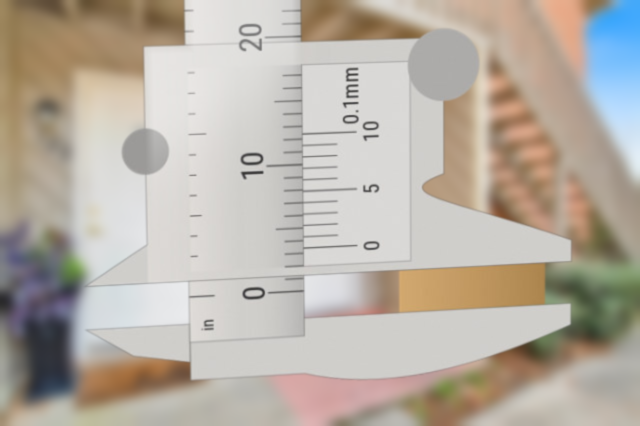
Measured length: 3.4 mm
